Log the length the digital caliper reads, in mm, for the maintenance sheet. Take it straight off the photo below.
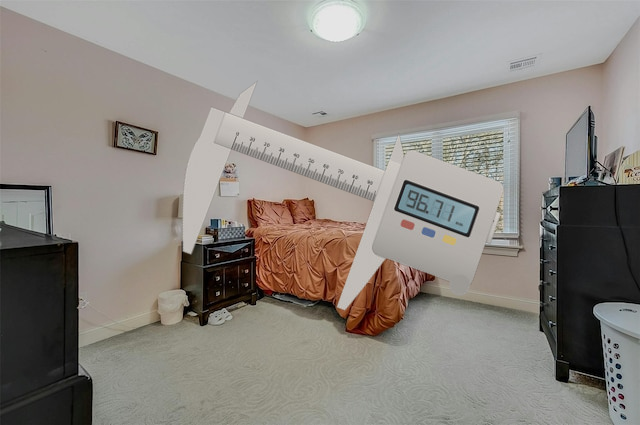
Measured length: 96.71 mm
